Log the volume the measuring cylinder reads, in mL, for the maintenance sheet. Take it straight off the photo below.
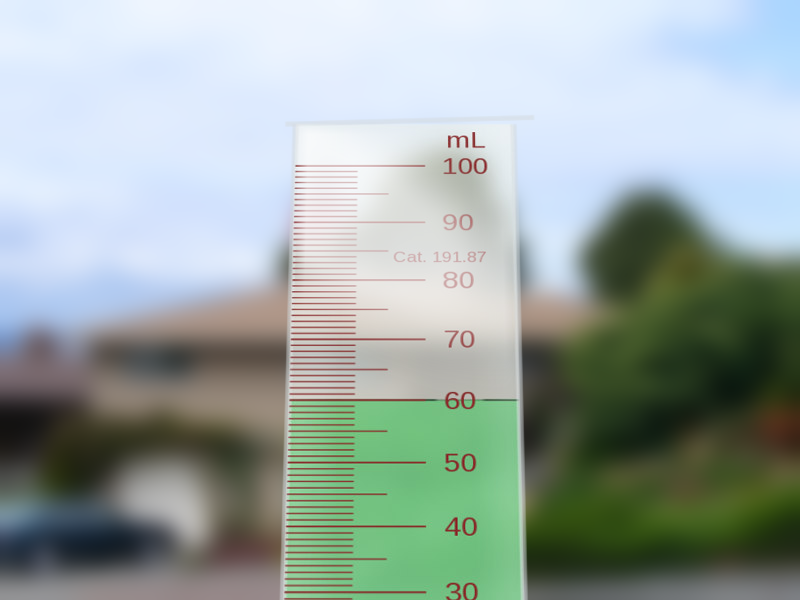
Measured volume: 60 mL
